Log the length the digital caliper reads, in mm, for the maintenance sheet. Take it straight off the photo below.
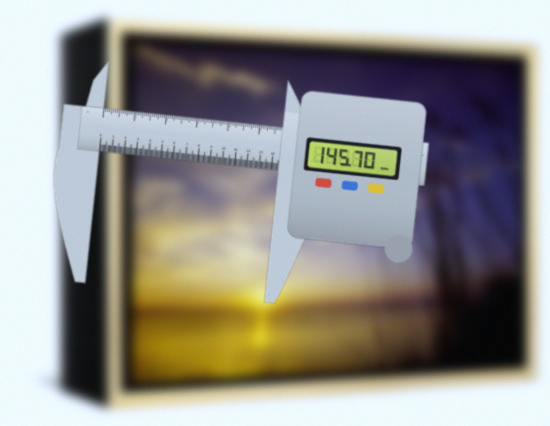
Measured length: 145.70 mm
